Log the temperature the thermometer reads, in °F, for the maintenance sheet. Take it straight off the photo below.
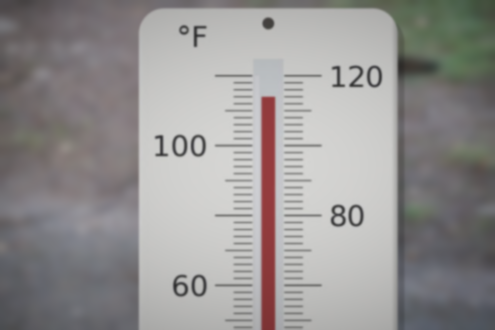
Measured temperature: 114 °F
